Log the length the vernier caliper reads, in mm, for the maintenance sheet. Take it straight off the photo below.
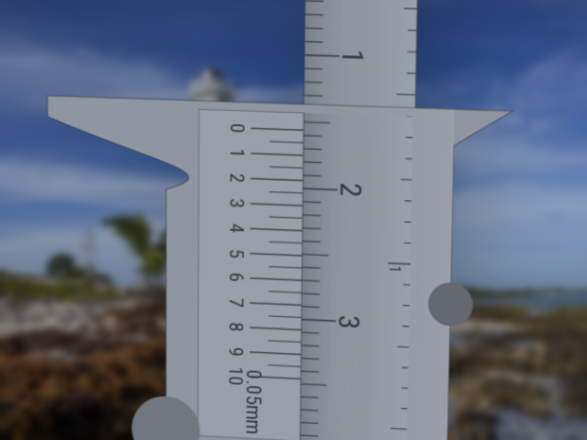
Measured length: 15.6 mm
